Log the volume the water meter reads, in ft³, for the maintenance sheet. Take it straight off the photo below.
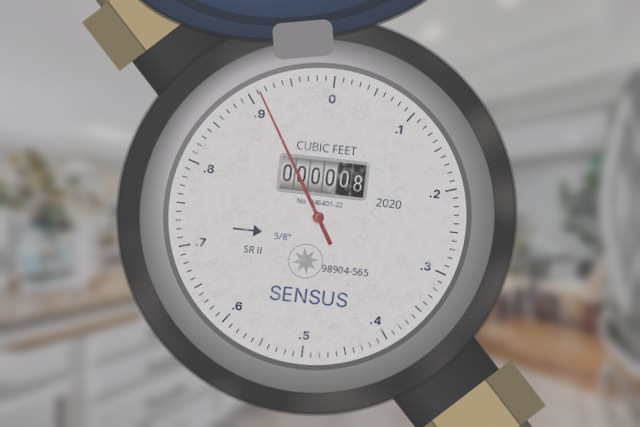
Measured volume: 7.91 ft³
